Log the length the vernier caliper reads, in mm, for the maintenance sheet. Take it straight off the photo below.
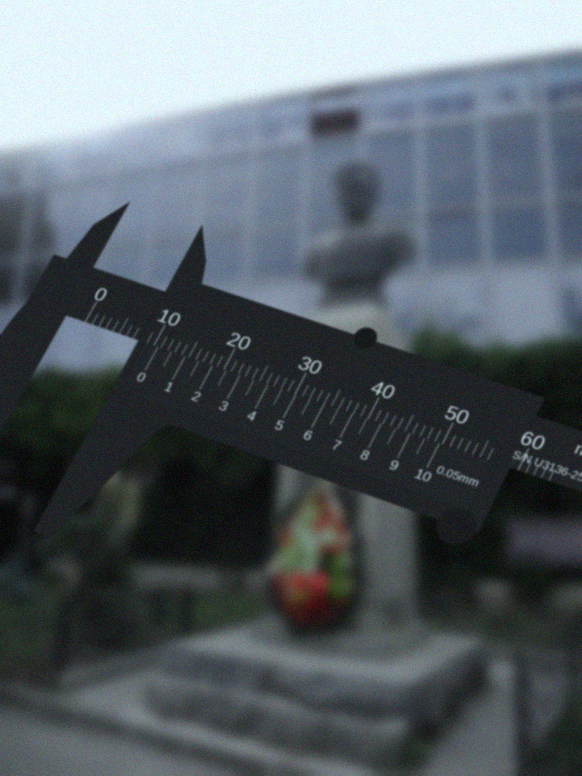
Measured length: 10.6 mm
